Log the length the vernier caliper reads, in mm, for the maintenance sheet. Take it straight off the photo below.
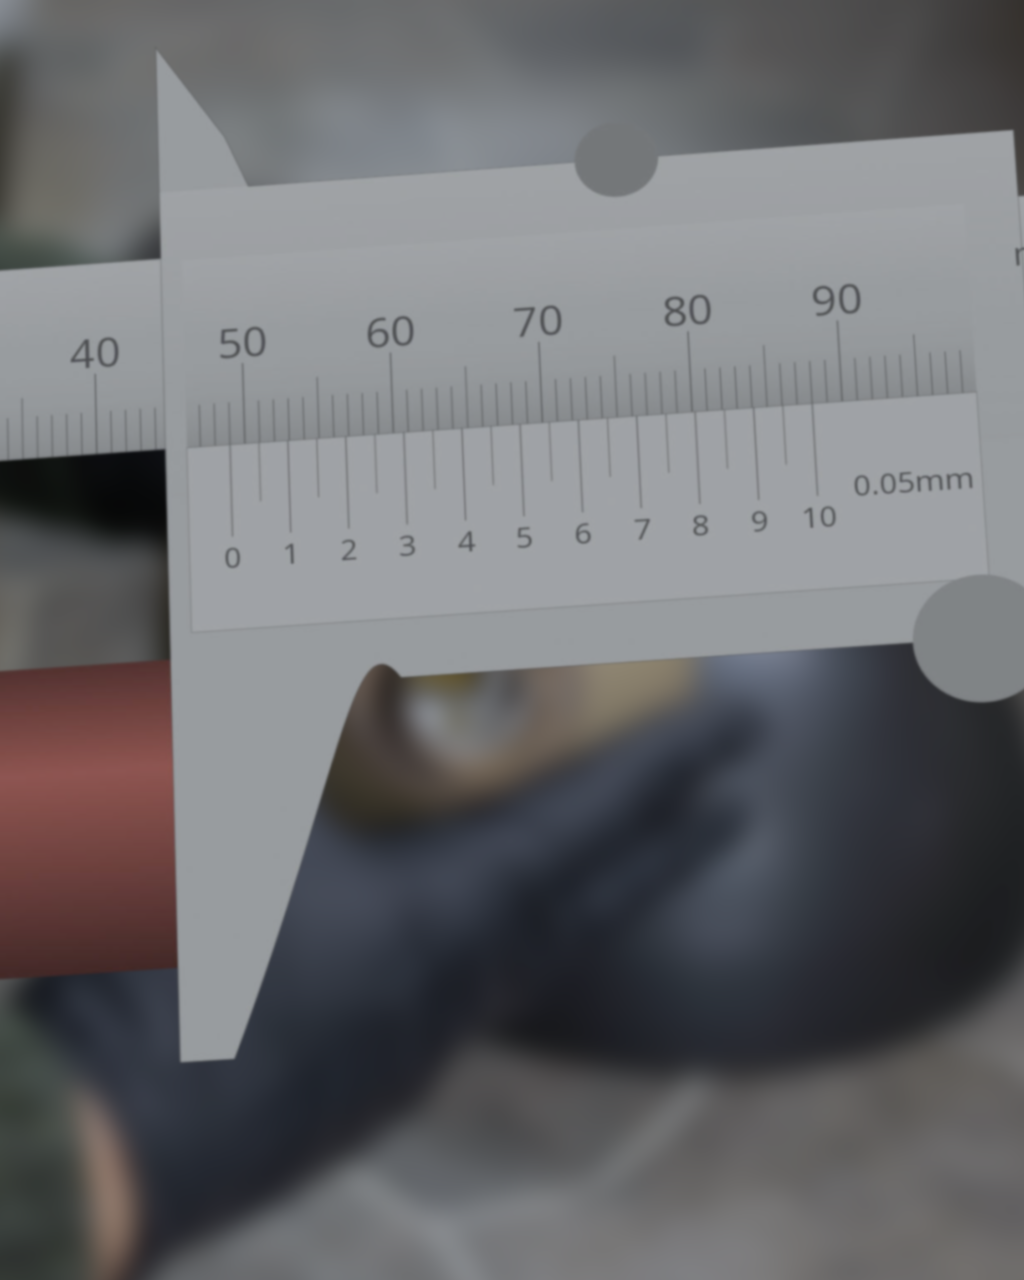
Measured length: 49.0 mm
